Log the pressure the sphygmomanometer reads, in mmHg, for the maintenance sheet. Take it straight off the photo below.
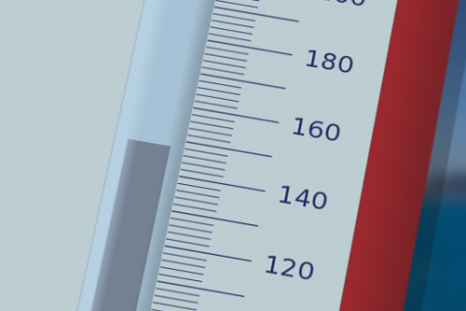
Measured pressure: 148 mmHg
